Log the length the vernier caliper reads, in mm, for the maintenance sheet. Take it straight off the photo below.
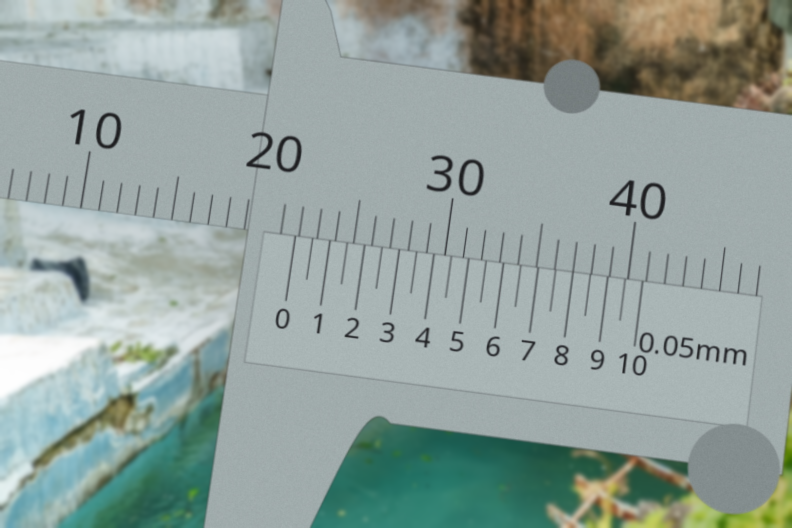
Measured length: 21.8 mm
